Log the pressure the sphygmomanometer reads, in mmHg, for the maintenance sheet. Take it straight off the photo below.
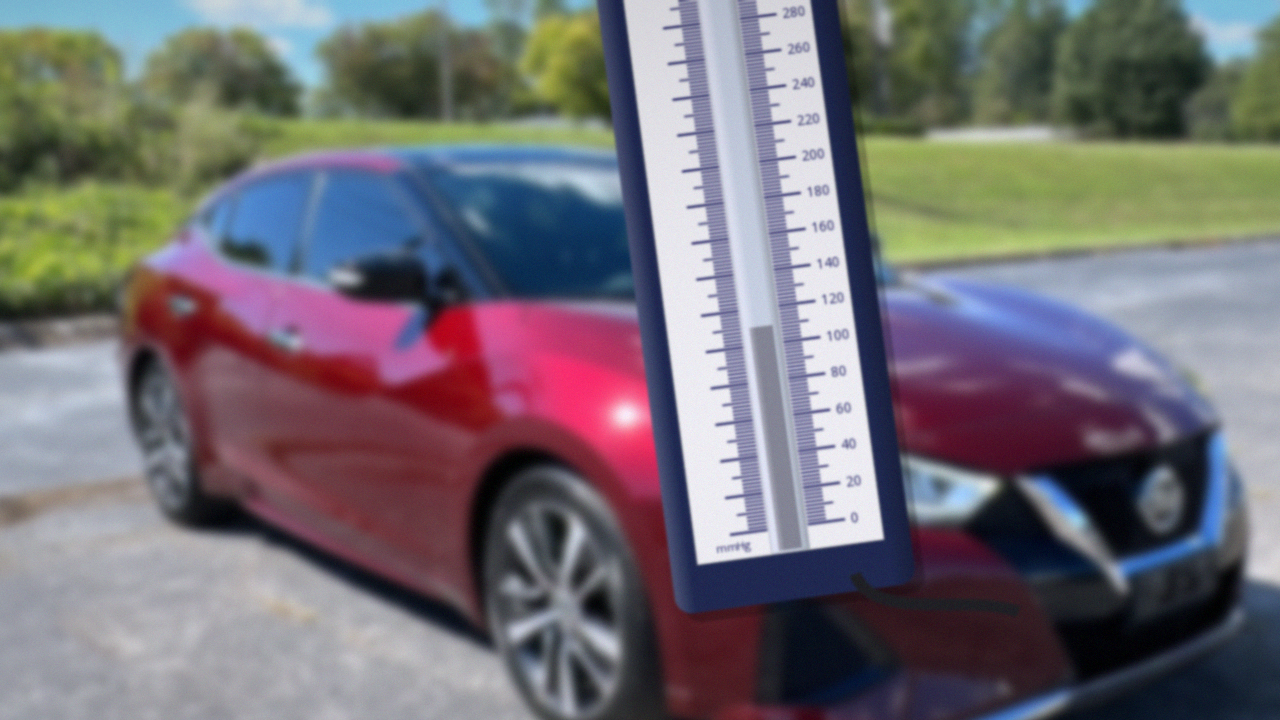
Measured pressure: 110 mmHg
